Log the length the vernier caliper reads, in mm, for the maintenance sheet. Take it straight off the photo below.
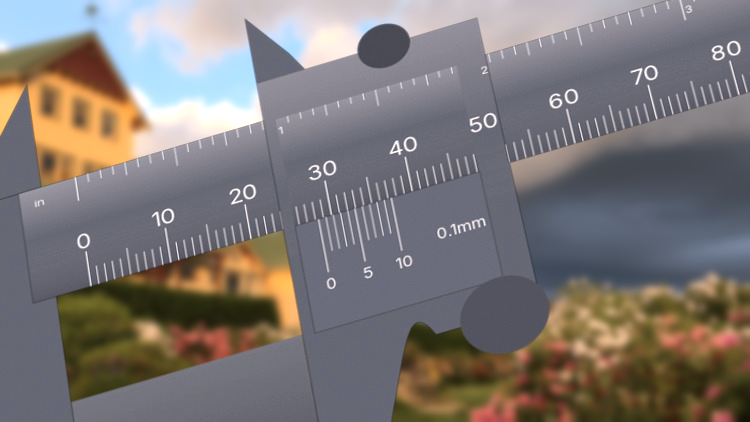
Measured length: 28.4 mm
